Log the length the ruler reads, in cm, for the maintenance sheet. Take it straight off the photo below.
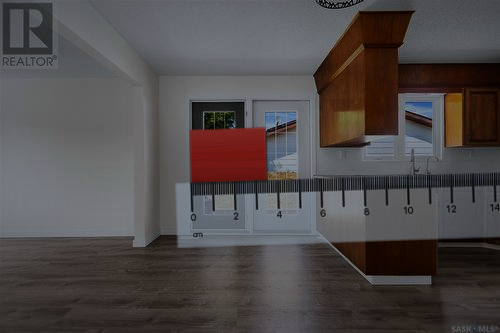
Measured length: 3.5 cm
